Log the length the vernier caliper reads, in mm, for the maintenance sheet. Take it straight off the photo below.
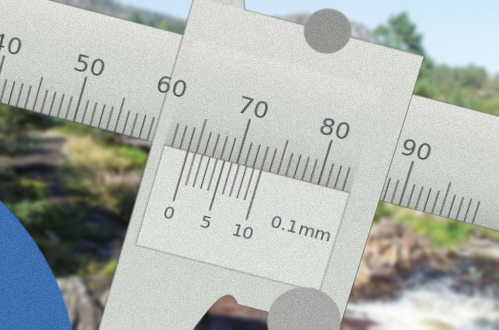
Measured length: 64.0 mm
